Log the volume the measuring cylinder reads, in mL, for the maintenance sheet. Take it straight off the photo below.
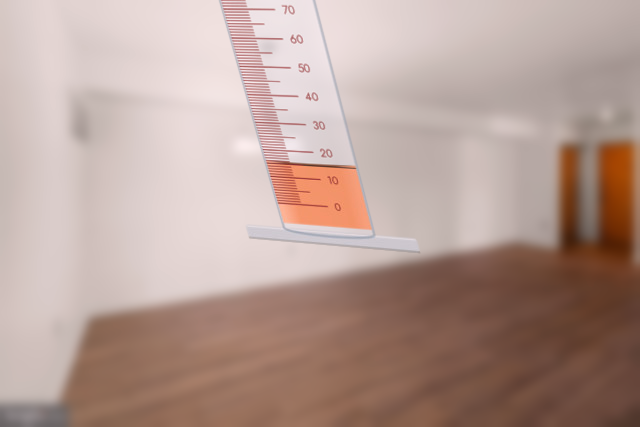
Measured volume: 15 mL
